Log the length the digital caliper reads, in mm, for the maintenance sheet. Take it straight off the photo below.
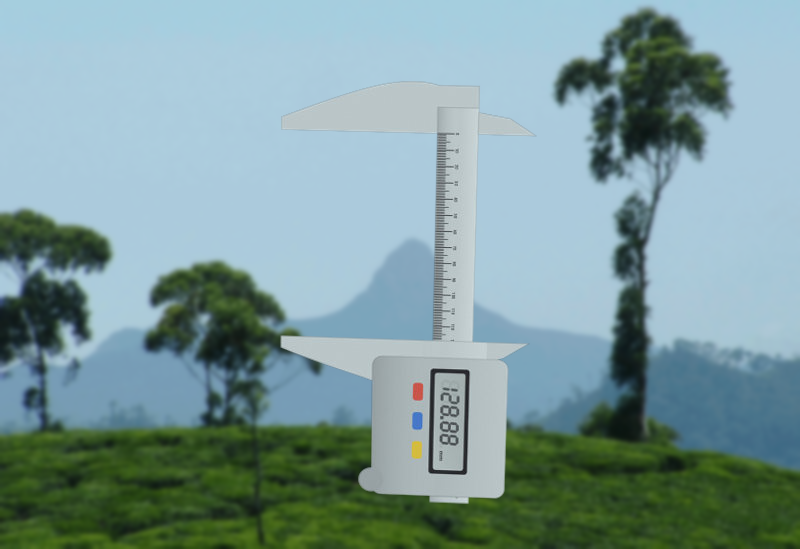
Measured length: 128.88 mm
